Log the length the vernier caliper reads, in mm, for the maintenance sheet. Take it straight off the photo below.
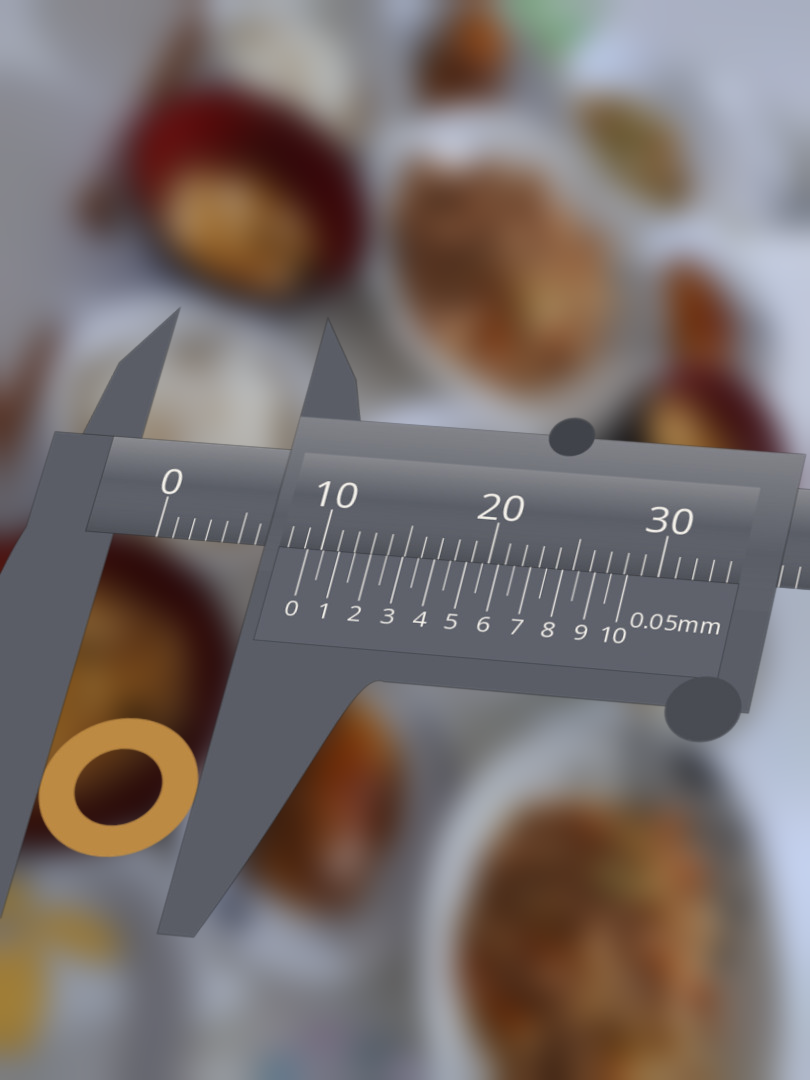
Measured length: 9.2 mm
